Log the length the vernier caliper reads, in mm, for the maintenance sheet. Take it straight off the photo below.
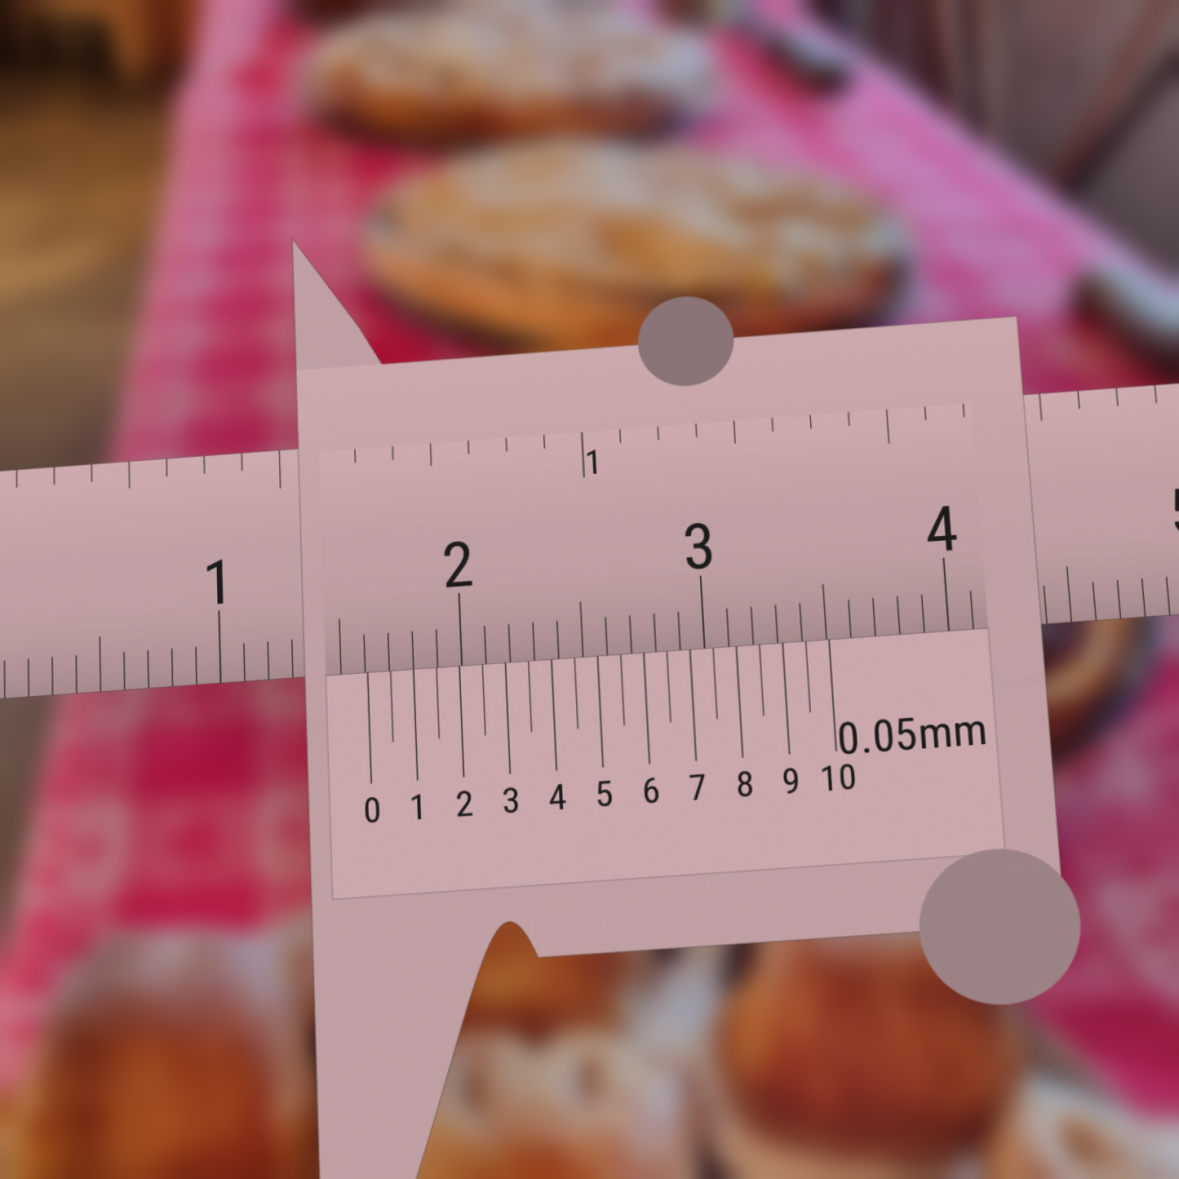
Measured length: 16.10 mm
